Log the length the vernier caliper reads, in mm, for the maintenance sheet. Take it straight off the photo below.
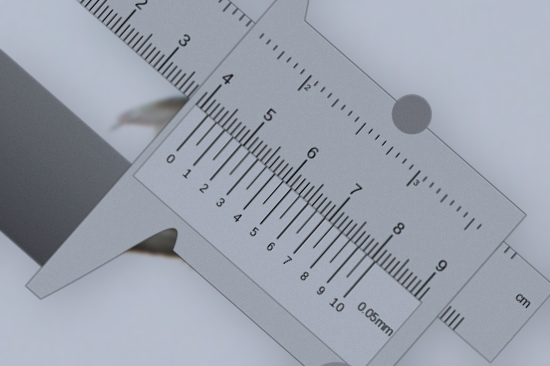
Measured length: 41.8 mm
